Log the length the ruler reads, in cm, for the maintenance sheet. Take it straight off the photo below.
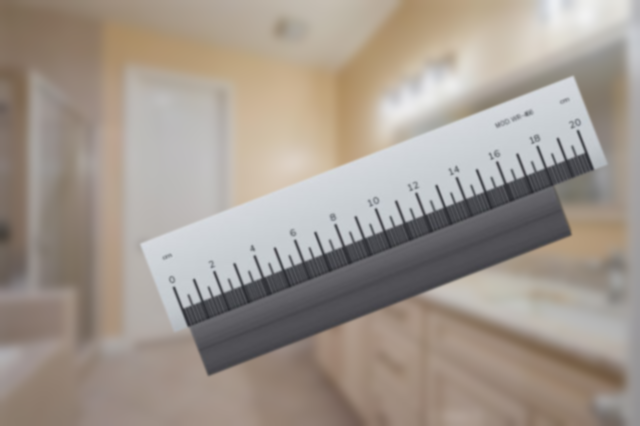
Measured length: 18 cm
